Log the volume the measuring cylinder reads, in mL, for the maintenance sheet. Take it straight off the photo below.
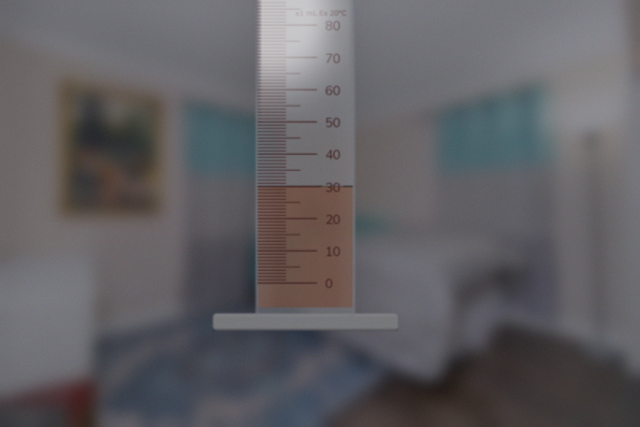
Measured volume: 30 mL
